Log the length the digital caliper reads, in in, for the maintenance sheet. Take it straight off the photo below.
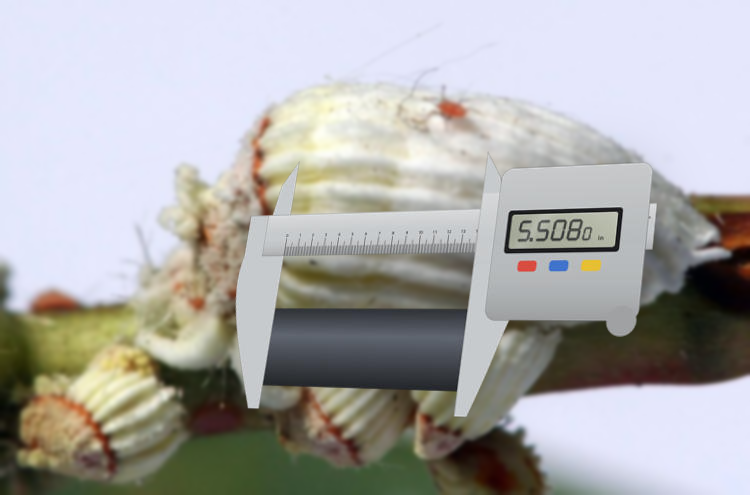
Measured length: 5.5080 in
